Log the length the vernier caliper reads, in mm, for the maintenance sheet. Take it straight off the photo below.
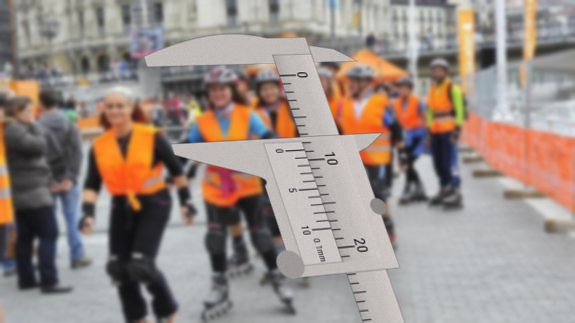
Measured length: 8.8 mm
